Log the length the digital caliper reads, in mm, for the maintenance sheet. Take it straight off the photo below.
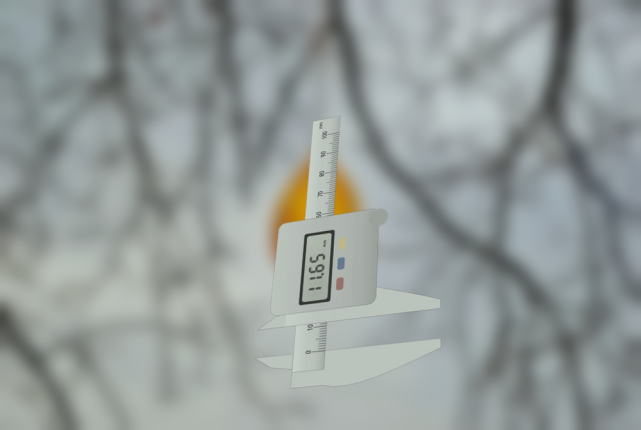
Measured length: 11.65 mm
